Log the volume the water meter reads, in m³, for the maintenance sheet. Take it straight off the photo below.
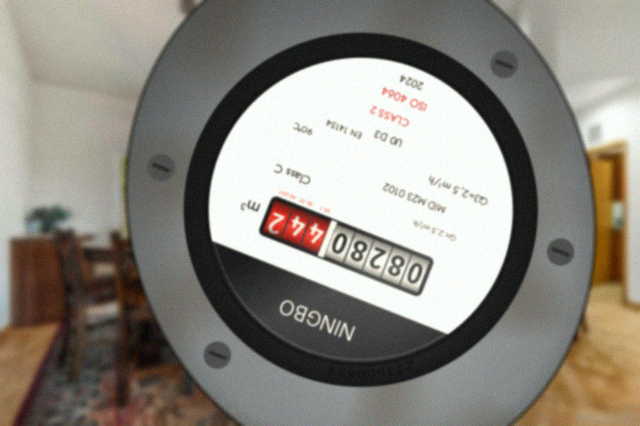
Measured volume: 8280.442 m³
